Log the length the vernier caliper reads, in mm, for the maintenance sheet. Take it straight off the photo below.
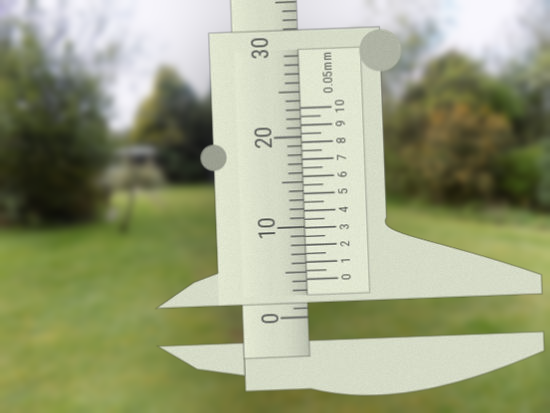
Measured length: 4.2 mm
